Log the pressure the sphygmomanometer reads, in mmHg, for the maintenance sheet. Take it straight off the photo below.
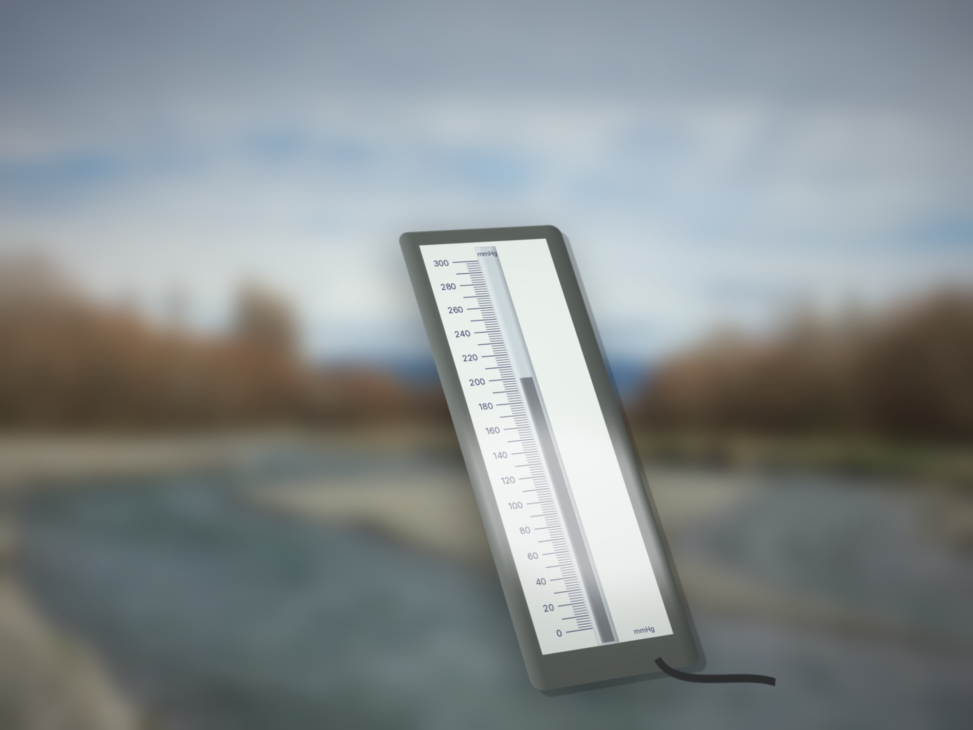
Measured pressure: 200 mmHg
